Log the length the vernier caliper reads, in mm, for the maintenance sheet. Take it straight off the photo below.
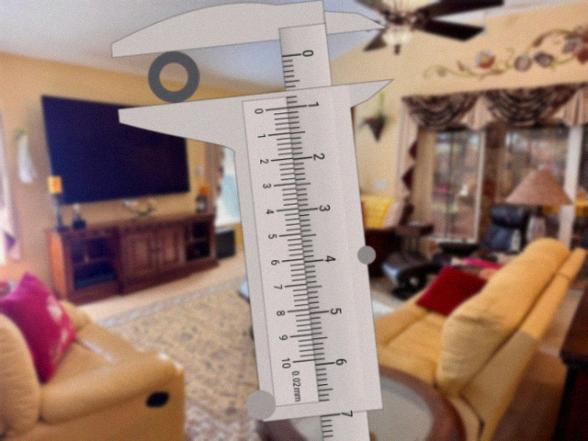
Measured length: 10.0 mm
